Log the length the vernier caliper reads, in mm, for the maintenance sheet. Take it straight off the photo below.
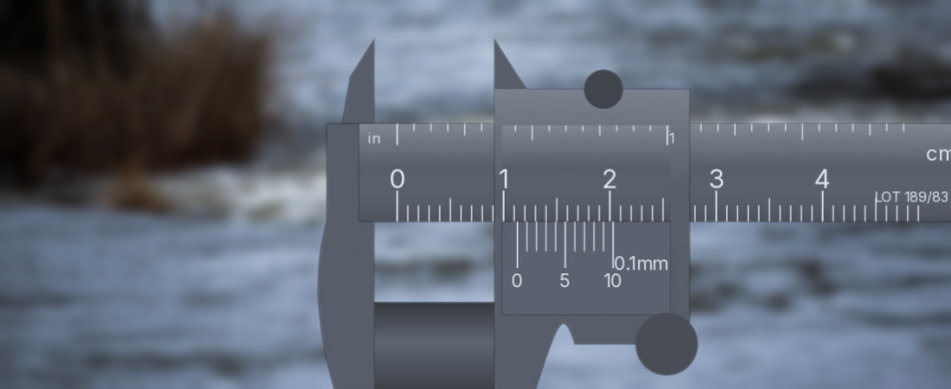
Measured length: 11.3 mm
